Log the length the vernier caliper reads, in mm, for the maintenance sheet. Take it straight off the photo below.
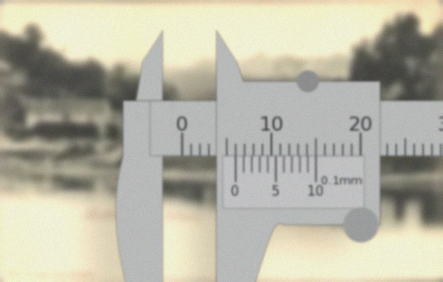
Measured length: 6.0 mm
